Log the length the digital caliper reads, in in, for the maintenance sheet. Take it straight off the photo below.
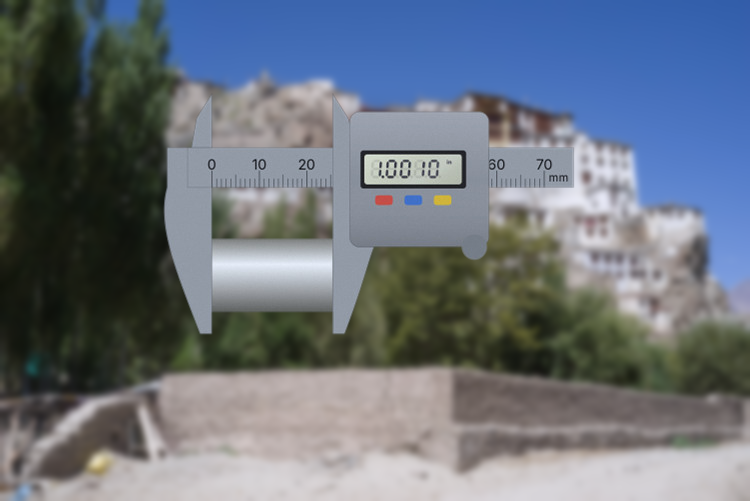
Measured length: 1.0010 in
